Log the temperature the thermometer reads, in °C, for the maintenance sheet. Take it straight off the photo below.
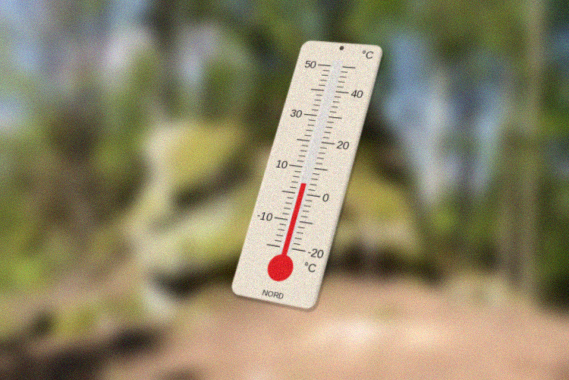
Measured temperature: 4 °C
